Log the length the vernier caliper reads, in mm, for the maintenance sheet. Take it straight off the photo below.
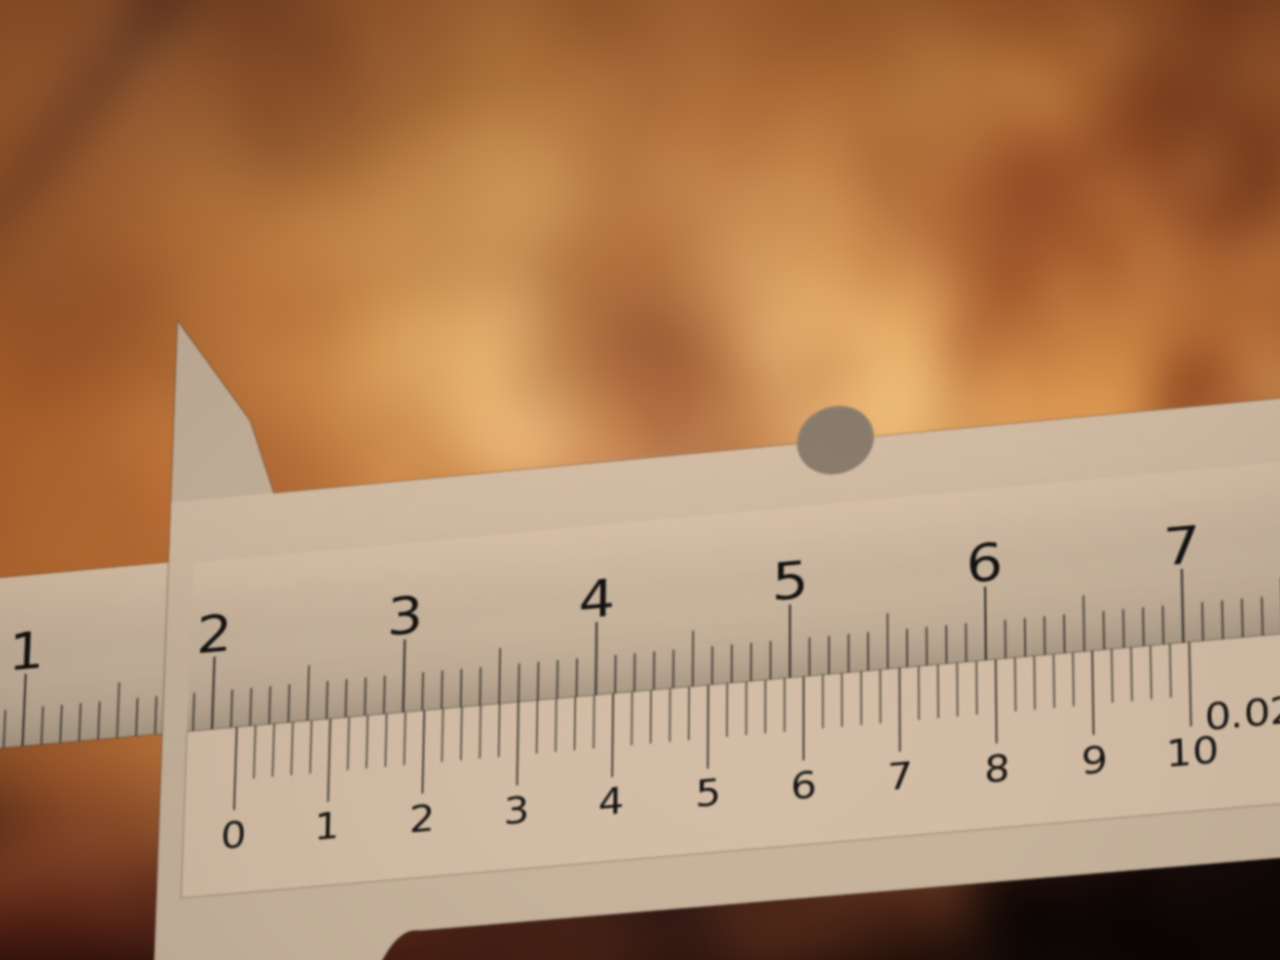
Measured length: 21.3 mm
